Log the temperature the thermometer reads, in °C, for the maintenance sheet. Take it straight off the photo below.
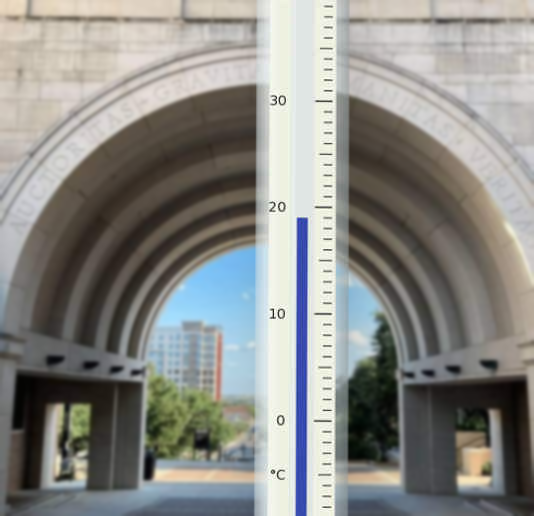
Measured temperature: 19 °C
